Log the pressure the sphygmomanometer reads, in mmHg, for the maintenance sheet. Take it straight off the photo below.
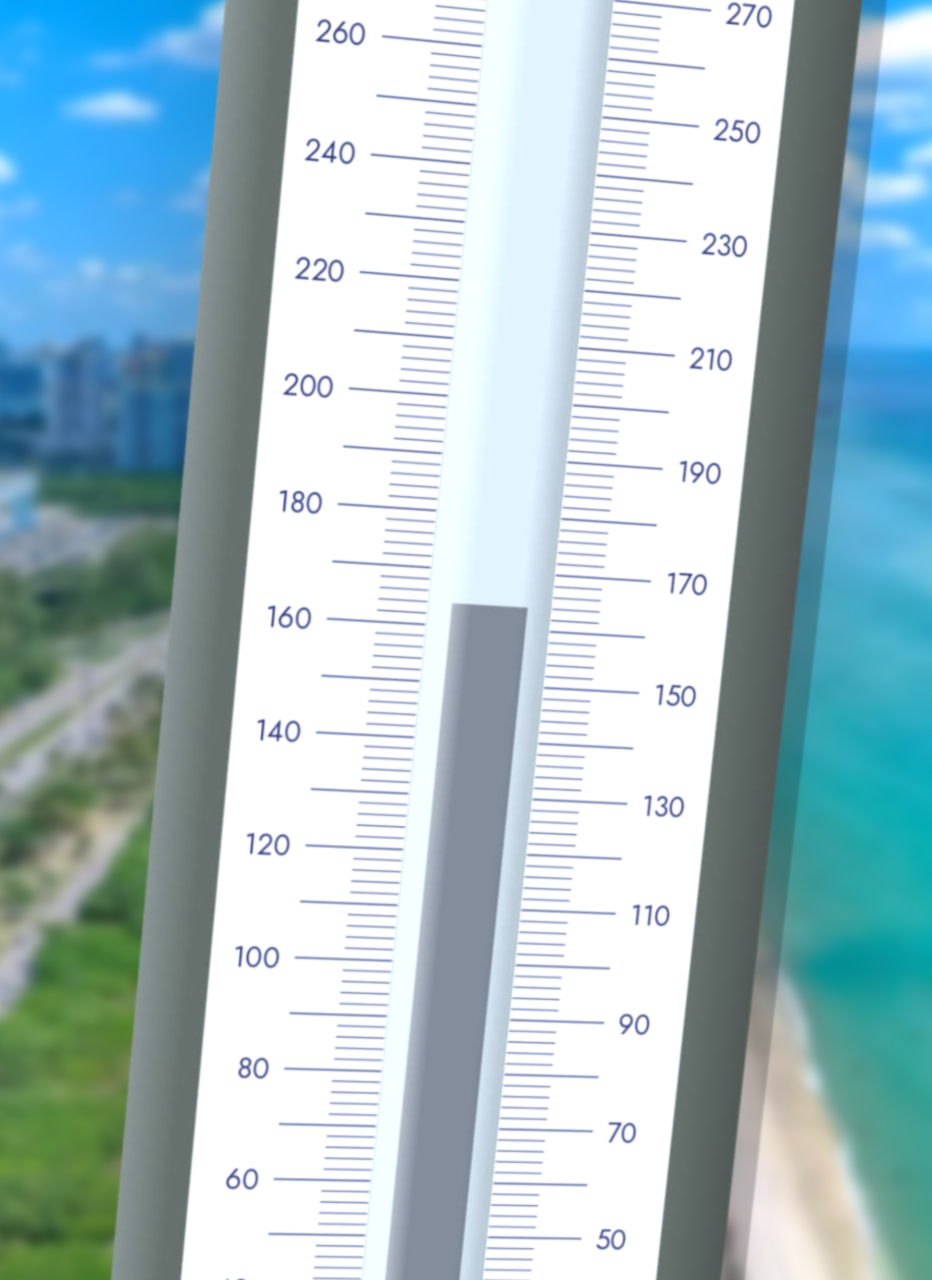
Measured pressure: 164 mmHg
